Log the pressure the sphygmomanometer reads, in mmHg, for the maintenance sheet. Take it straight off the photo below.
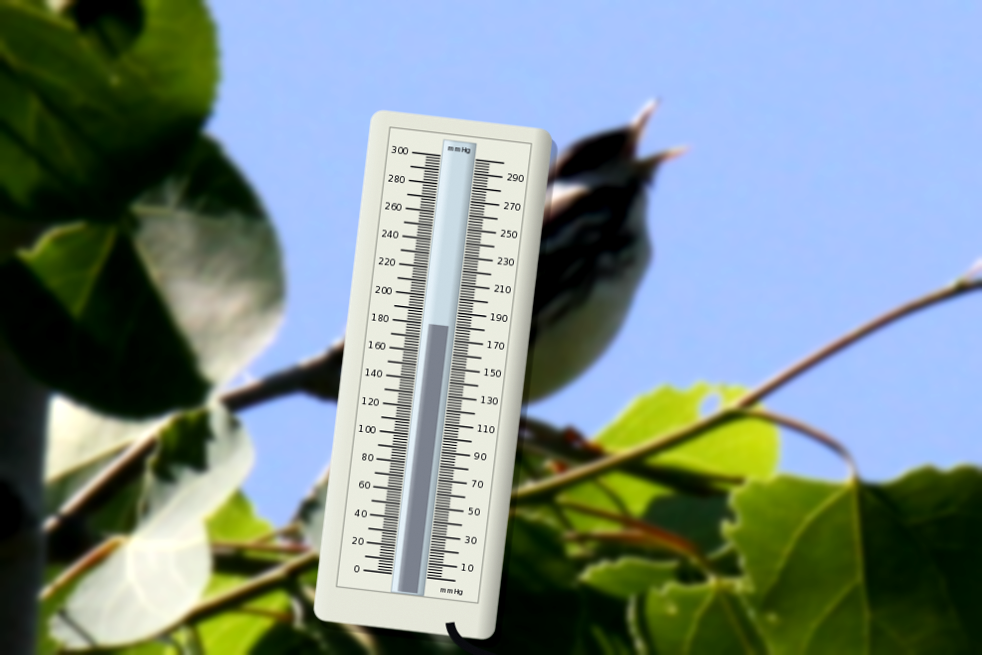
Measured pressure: 180 mmHg
